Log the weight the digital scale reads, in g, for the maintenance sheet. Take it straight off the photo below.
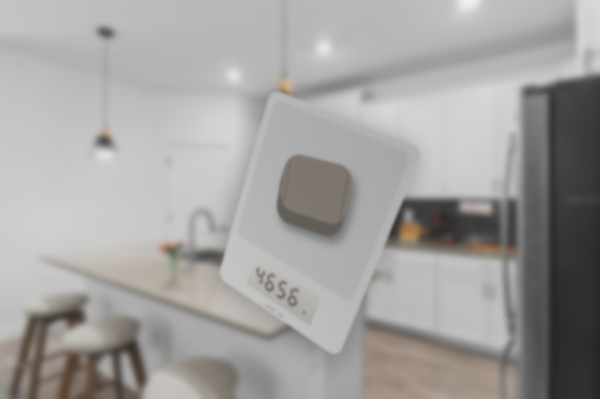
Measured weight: 4656 g
